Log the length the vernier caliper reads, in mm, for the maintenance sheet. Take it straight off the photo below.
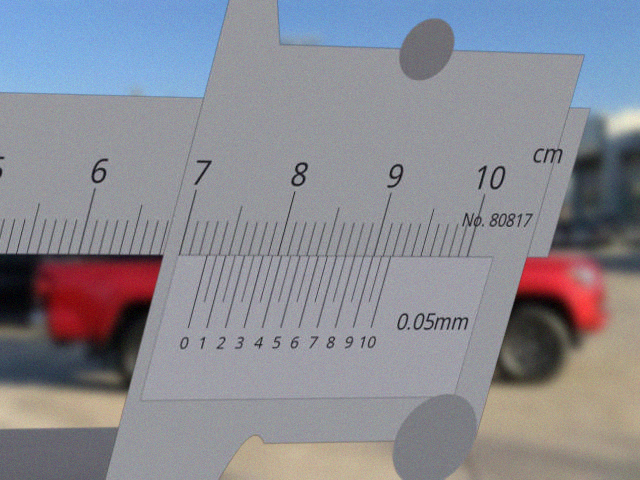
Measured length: 72.8 mm
